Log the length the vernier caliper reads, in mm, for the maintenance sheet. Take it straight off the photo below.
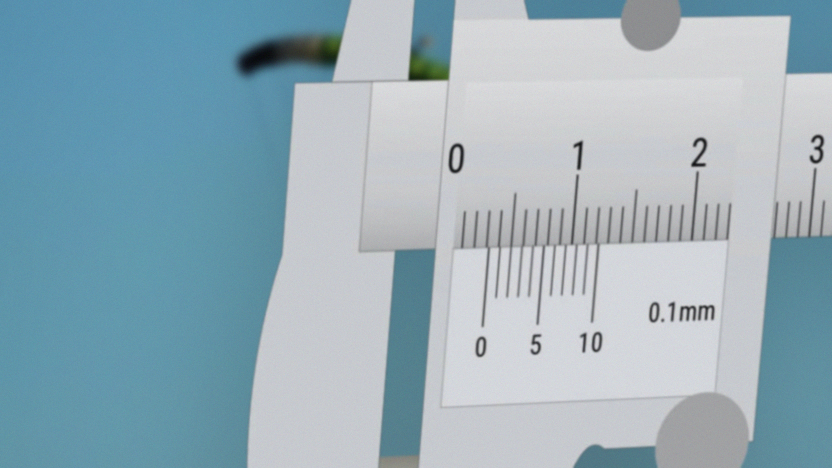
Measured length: 3.2 mm
